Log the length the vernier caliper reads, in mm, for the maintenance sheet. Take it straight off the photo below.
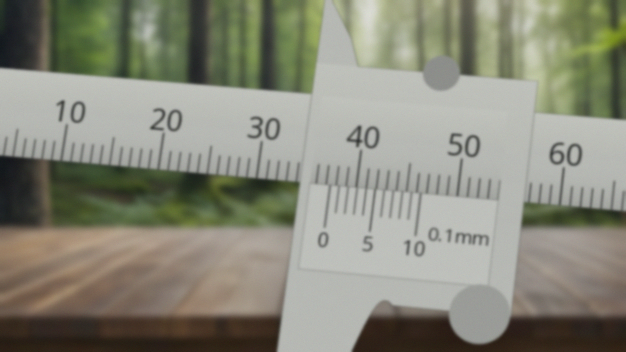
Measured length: 37.4 mm
